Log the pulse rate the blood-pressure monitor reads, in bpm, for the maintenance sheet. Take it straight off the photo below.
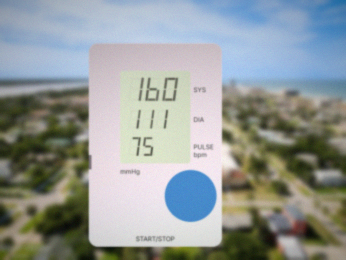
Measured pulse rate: 75 bpm
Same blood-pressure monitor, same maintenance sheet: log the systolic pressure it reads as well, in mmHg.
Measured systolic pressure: 160 mmHg
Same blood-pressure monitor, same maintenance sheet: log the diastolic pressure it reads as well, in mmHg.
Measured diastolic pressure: 111 mmHg
